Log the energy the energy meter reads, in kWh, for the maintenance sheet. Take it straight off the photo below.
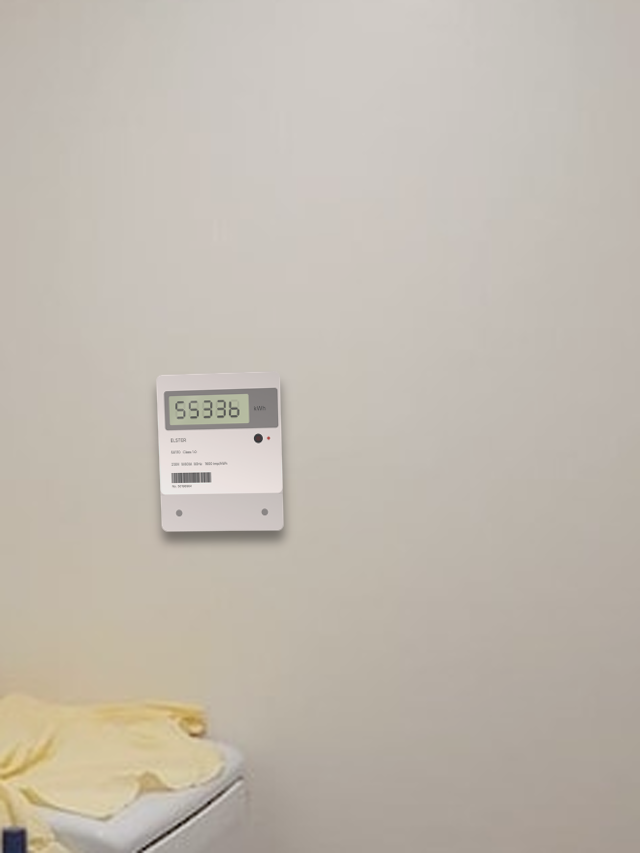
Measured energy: 55336 kWh
